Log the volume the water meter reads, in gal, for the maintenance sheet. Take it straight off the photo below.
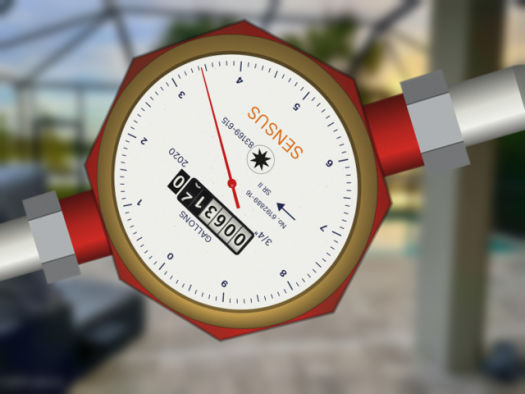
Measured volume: 63123.4 gal
